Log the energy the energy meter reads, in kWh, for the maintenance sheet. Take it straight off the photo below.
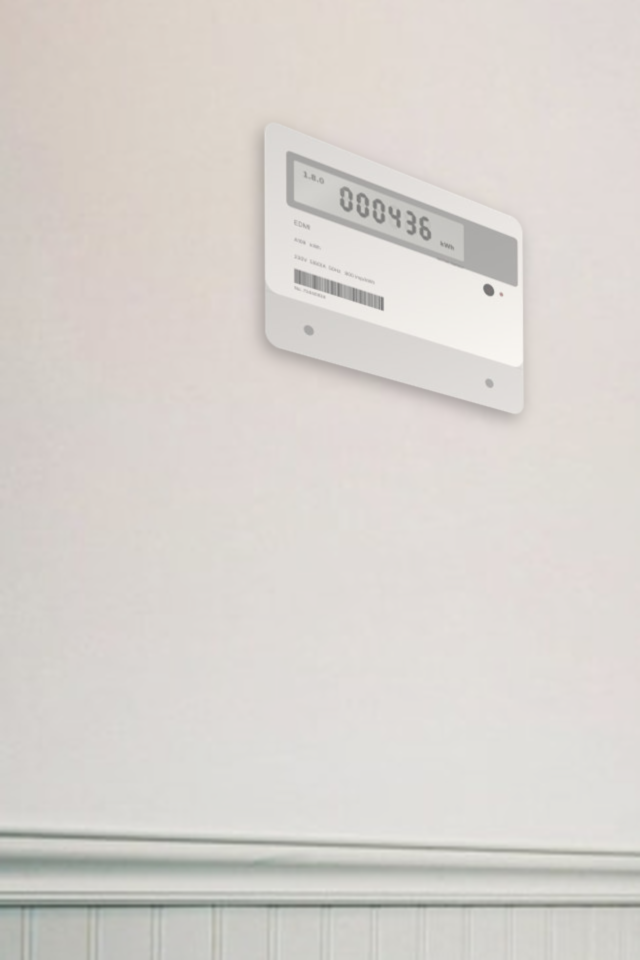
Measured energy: 436 kWh
